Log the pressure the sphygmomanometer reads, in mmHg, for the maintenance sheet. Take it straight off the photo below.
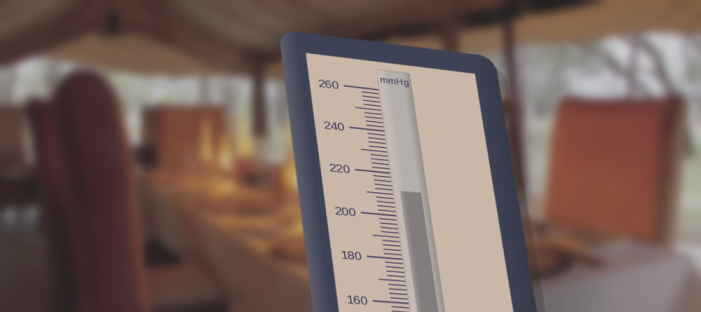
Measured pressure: 212 mmHg
